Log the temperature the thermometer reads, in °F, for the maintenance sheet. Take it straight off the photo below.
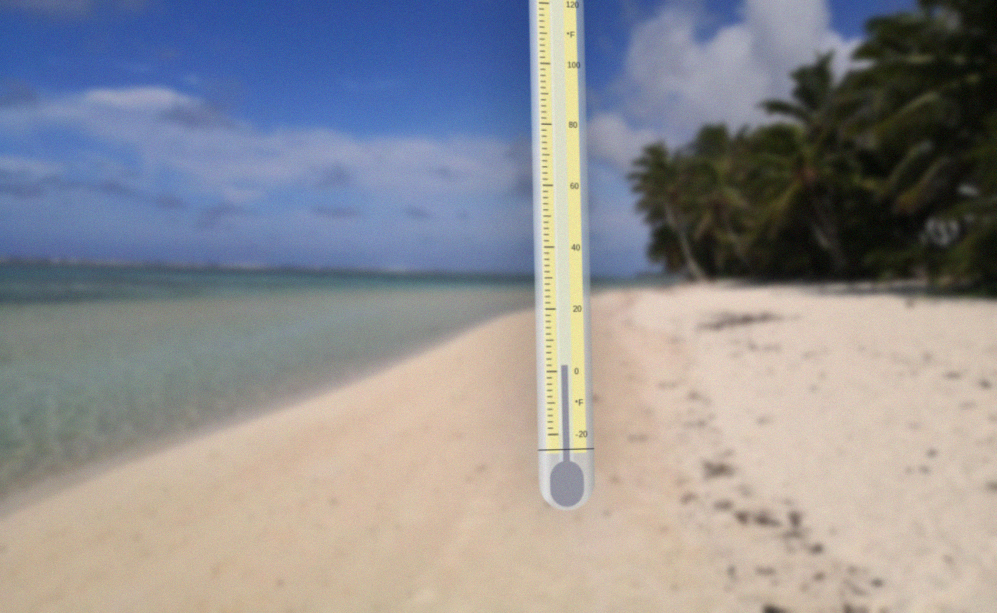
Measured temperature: 2 °F
